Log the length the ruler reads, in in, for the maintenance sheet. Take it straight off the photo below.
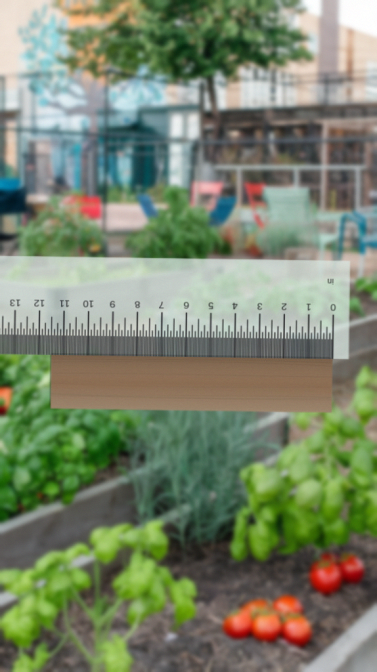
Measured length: 11.5 in
